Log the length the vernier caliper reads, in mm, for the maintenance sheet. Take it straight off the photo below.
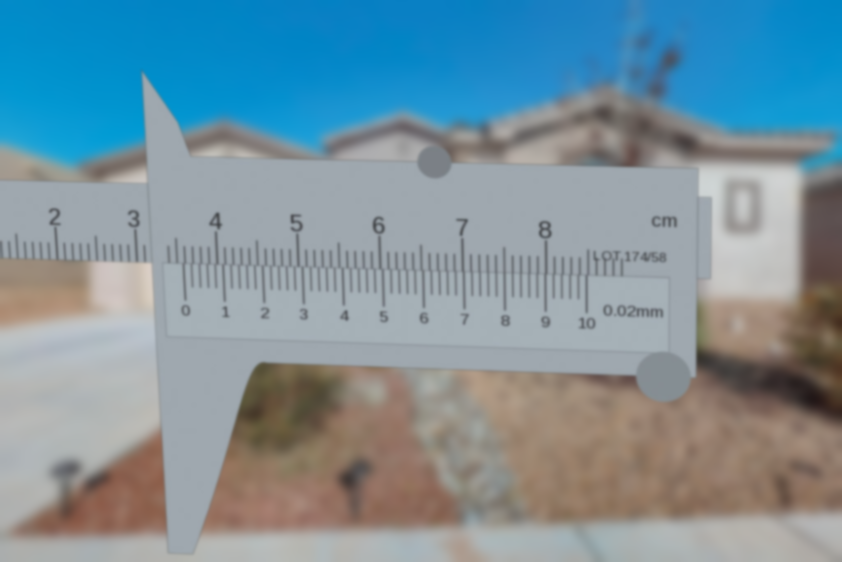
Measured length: 35.8 mm
